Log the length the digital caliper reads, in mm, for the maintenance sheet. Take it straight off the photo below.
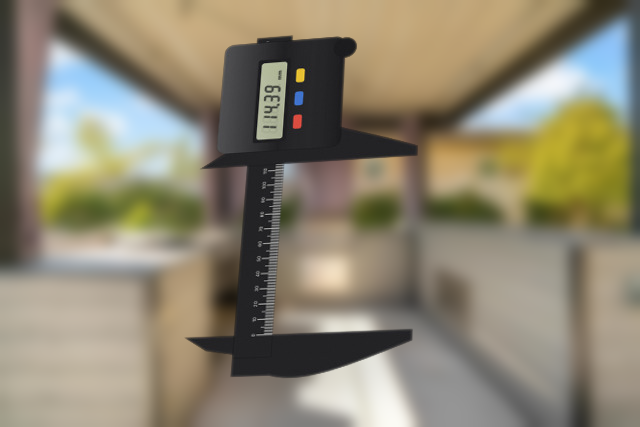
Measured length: 114.39 mm
